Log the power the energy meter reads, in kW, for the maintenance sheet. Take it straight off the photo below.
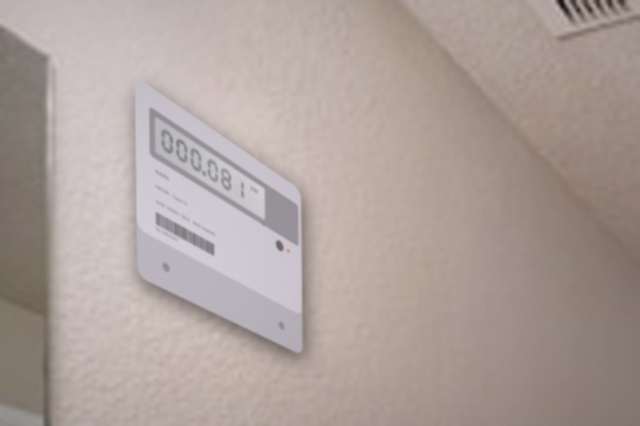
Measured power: 0.081 kW
